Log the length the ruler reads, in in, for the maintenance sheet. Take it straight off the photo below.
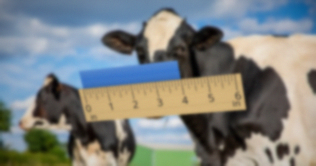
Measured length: 4 in
